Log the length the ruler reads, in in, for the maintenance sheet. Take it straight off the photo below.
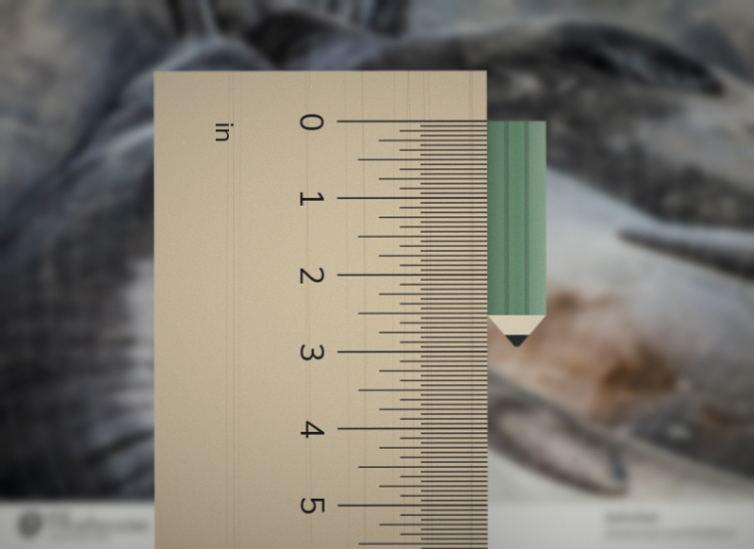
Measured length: 2.9375 in
